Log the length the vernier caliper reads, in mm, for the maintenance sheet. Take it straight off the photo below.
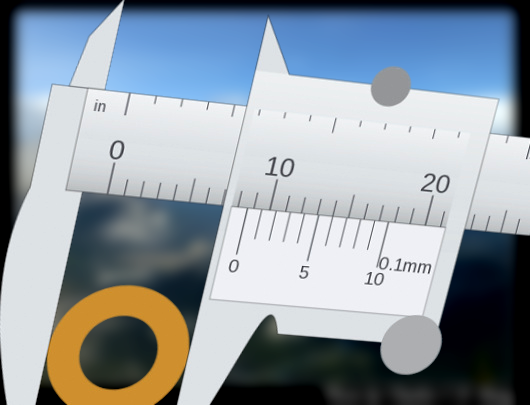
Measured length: 8.6 mm
